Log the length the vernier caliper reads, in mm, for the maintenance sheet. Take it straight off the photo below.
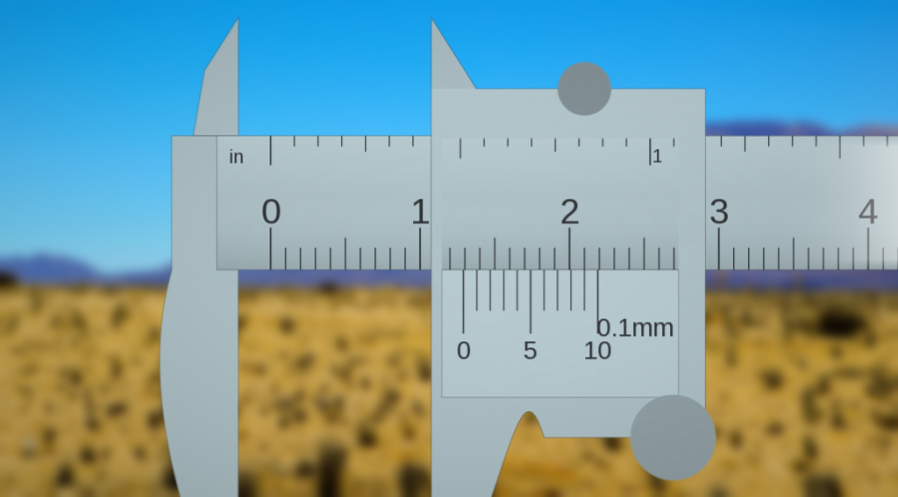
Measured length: 12.9 mm
